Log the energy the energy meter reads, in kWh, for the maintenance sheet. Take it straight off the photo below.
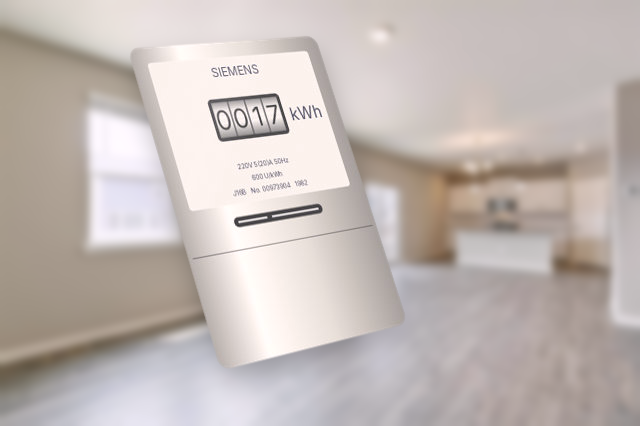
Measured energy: 17 kWh
